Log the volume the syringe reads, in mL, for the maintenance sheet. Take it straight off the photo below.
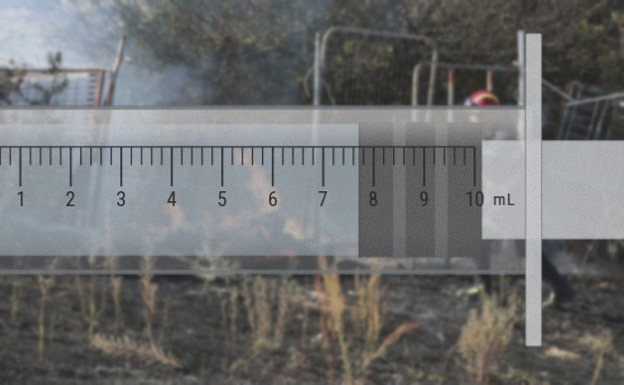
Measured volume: 7.7 mL
